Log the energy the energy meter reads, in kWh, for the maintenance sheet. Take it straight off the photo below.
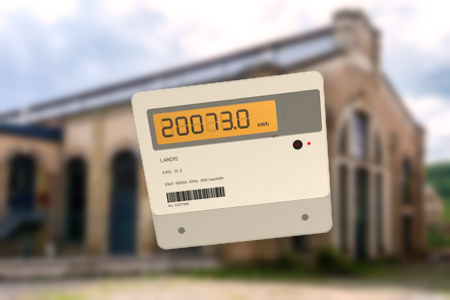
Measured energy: 20073.0 kWh
